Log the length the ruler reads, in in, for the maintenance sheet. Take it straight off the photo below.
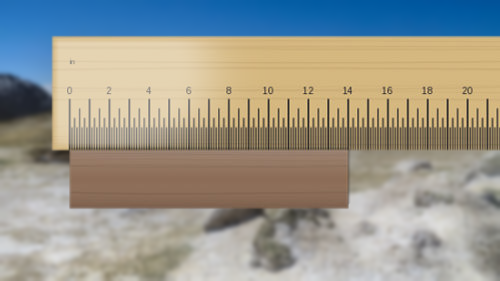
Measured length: 14 in
